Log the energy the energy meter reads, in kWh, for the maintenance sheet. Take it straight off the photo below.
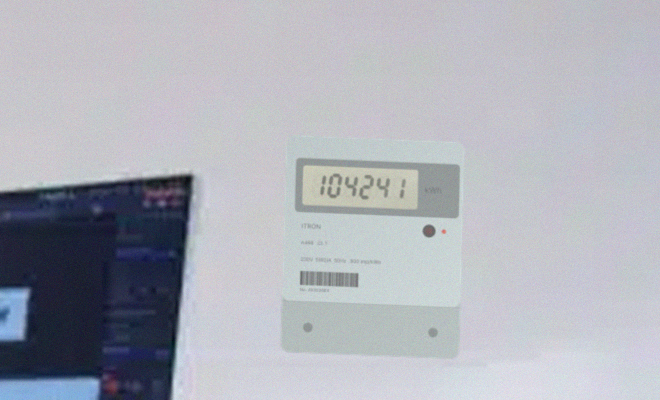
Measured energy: 104241 kWh
